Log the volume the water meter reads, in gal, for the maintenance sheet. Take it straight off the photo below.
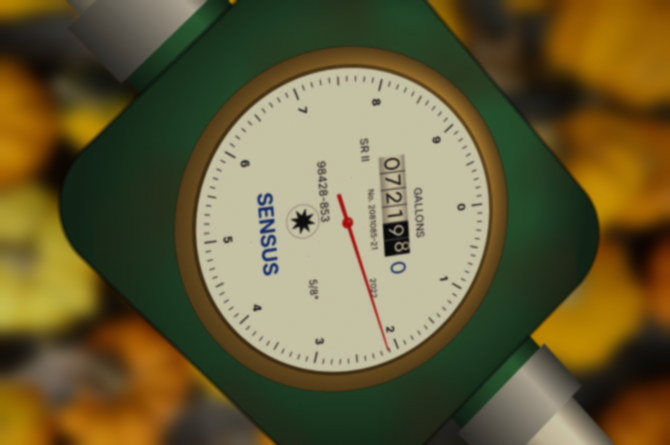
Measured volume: 721982.1 gal
